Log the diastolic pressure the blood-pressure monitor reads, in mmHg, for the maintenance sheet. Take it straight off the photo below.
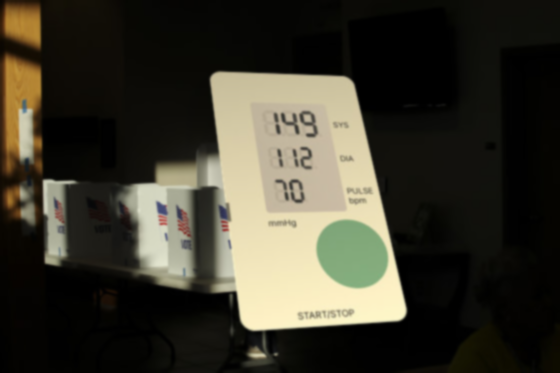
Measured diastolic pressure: 112 mmHg
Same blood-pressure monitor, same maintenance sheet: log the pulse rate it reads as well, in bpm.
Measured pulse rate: 70 bpm
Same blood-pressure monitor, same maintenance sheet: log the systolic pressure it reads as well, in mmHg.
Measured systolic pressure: 149 mmHg
